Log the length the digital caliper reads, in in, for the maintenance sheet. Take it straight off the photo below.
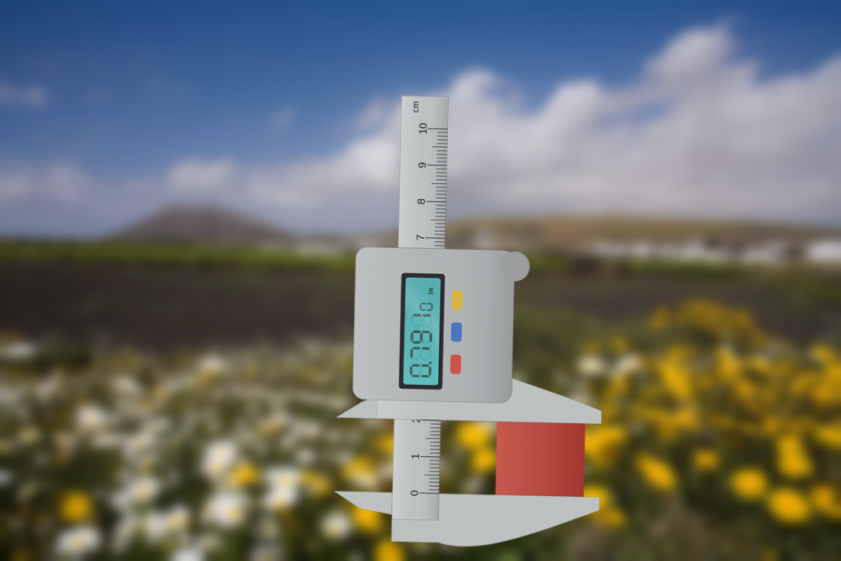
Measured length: 0.7910 in
